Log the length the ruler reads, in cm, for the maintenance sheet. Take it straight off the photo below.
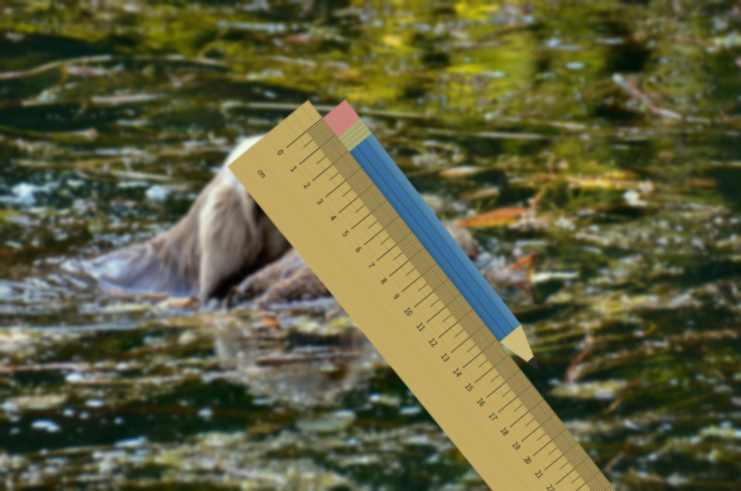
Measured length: 16.5 cm
